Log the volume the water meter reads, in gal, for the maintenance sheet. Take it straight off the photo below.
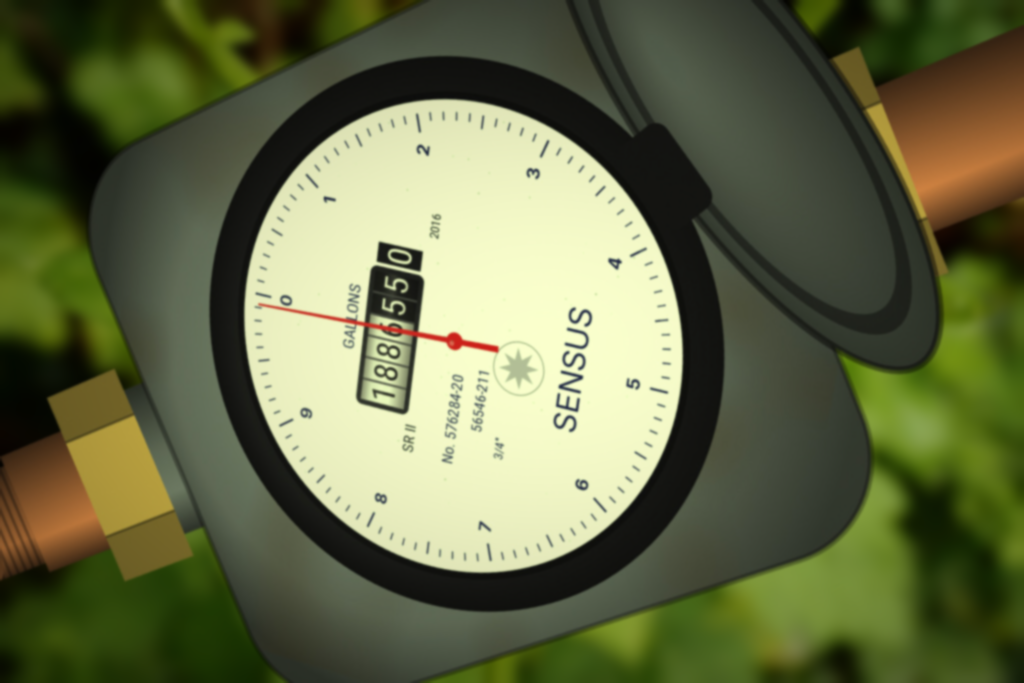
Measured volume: 1886549.9 gal
